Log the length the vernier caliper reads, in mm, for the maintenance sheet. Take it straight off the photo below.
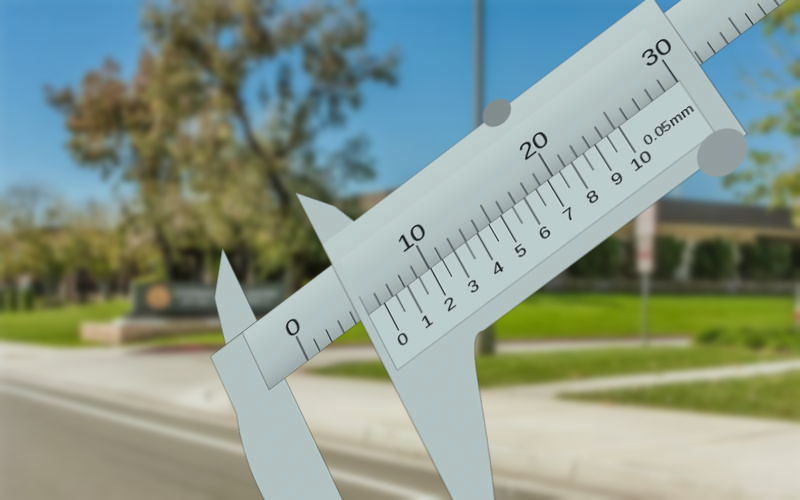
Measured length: 6.3 mm
